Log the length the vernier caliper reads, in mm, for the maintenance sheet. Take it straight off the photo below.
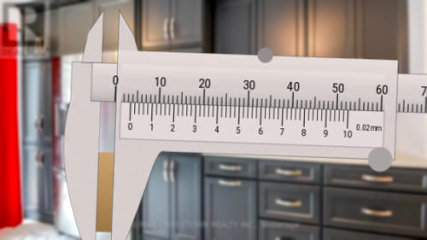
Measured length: 3.5 mm
